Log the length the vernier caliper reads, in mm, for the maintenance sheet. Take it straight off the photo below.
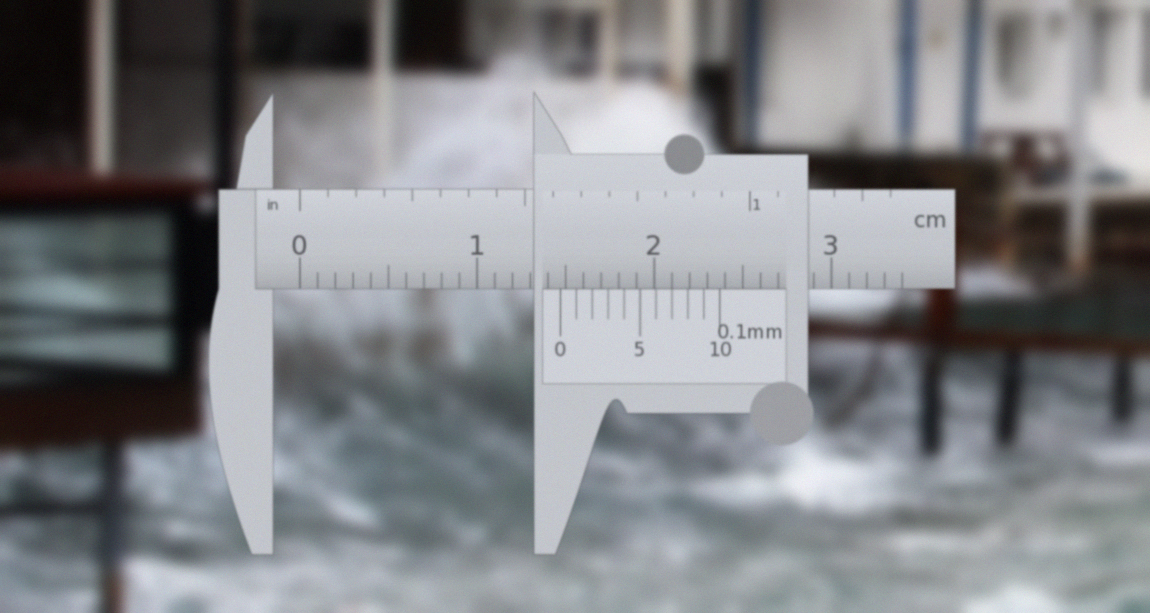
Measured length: 14.7 mm
